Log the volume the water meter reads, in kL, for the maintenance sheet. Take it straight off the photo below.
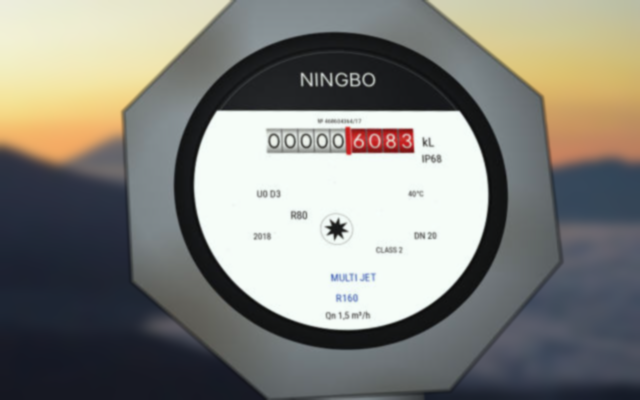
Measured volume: 0.6083 kL
